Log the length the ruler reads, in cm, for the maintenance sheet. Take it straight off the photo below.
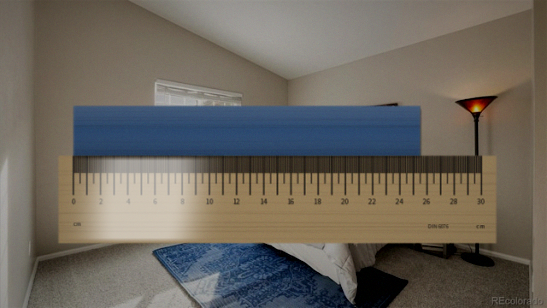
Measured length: 25.5 cm
